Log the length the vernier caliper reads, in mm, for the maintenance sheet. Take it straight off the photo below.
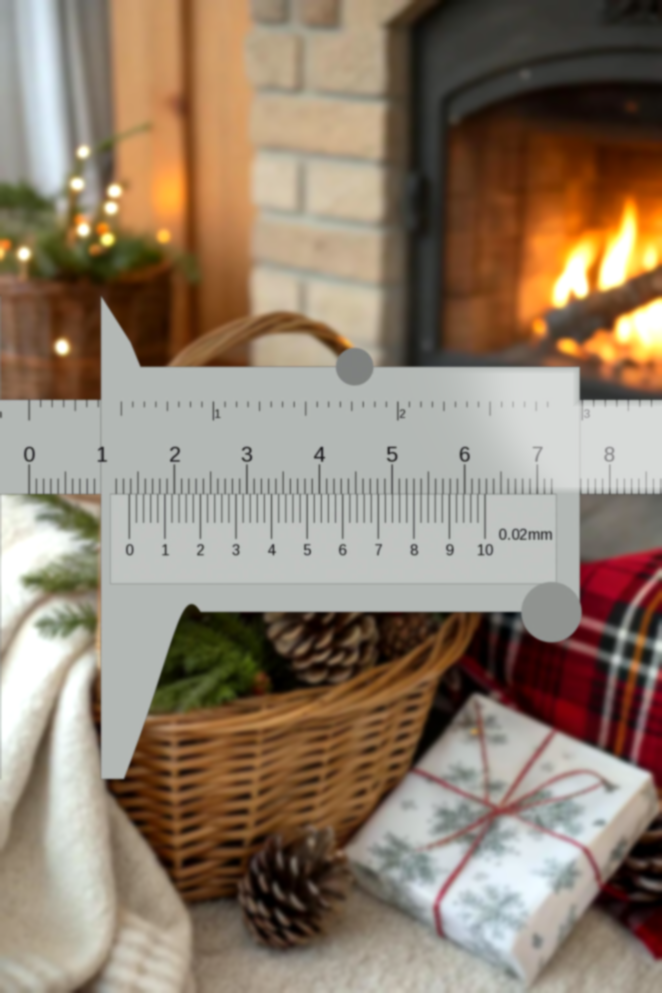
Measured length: 13.8 mm
